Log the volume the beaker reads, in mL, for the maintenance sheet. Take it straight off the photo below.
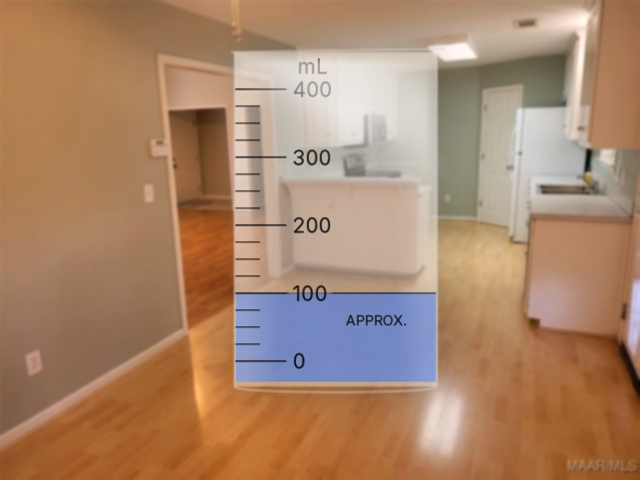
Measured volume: 100 mL
